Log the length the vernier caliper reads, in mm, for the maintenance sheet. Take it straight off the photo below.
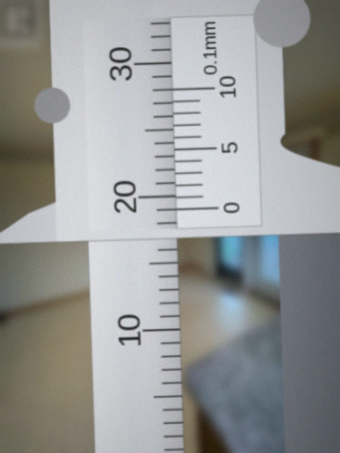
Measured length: 19.0 mm
